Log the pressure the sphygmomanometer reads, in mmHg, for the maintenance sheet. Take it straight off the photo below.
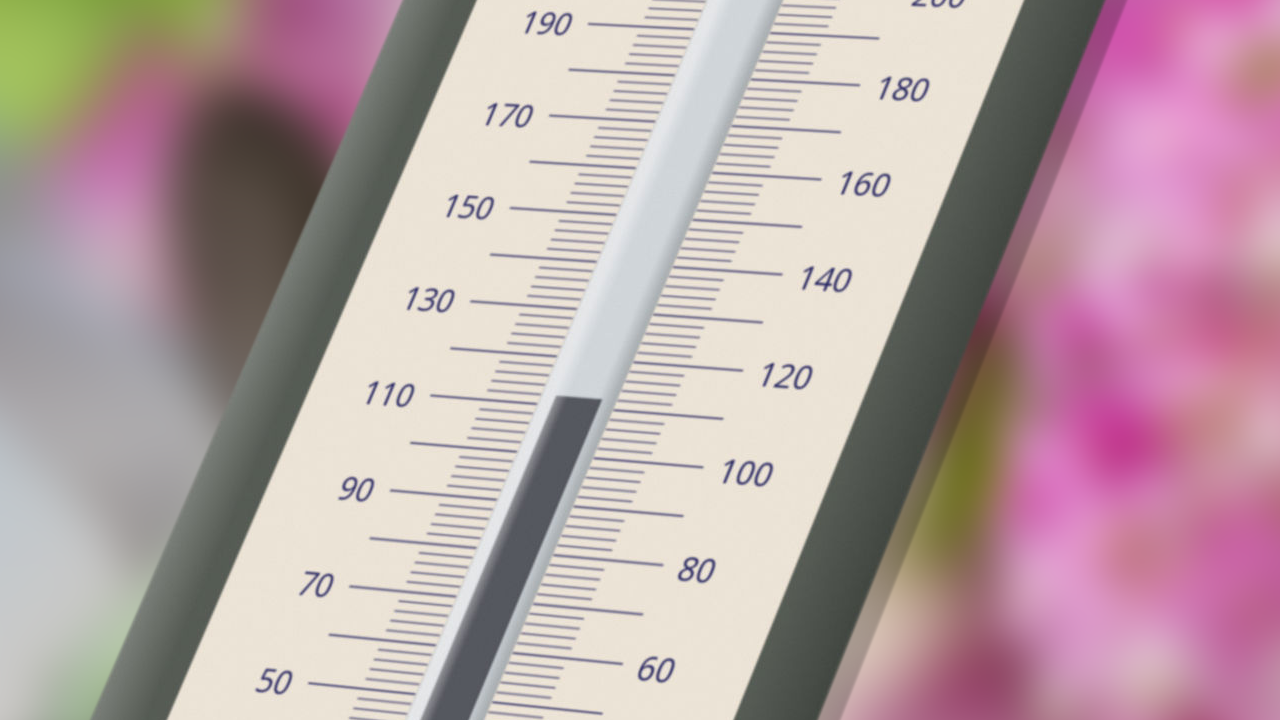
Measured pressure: 112 mmHg
